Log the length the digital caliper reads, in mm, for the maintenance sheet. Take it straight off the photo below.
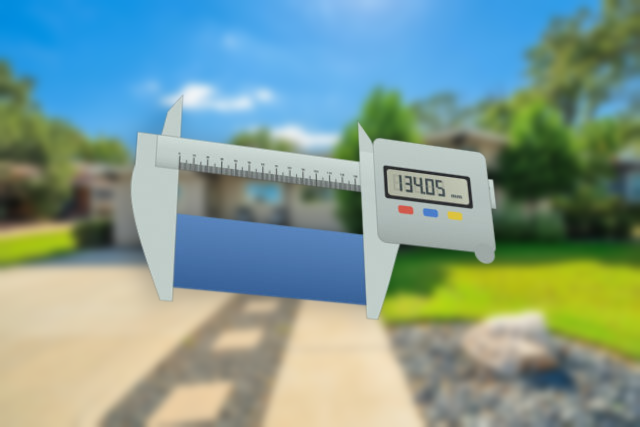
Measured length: 134.05 mm
